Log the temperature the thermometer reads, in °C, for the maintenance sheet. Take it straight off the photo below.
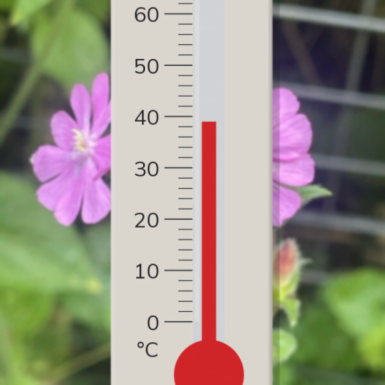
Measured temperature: 39 °C
